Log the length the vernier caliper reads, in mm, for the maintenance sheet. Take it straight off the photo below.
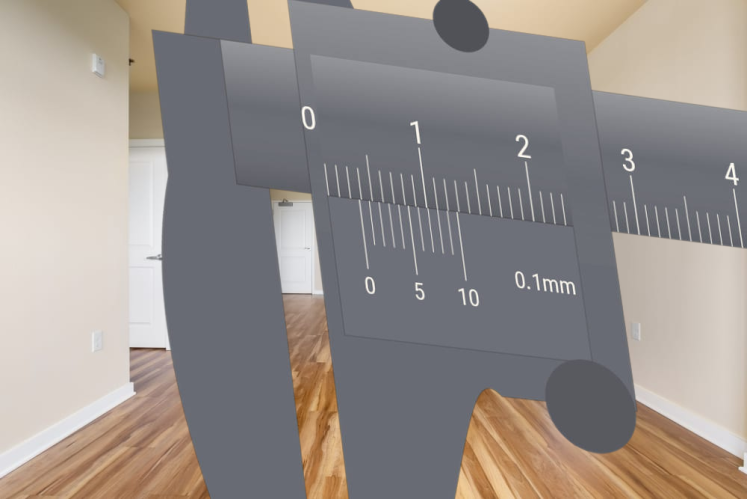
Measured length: 3.8 mm
